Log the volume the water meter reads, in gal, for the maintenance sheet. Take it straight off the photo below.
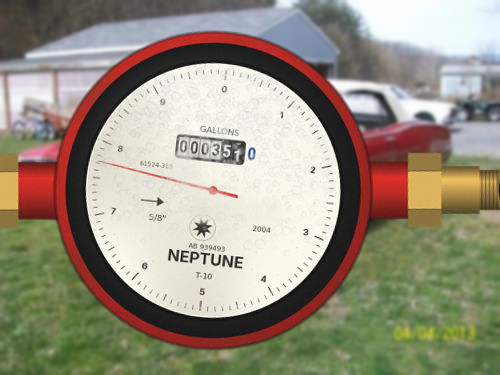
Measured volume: 3507.7 gal
